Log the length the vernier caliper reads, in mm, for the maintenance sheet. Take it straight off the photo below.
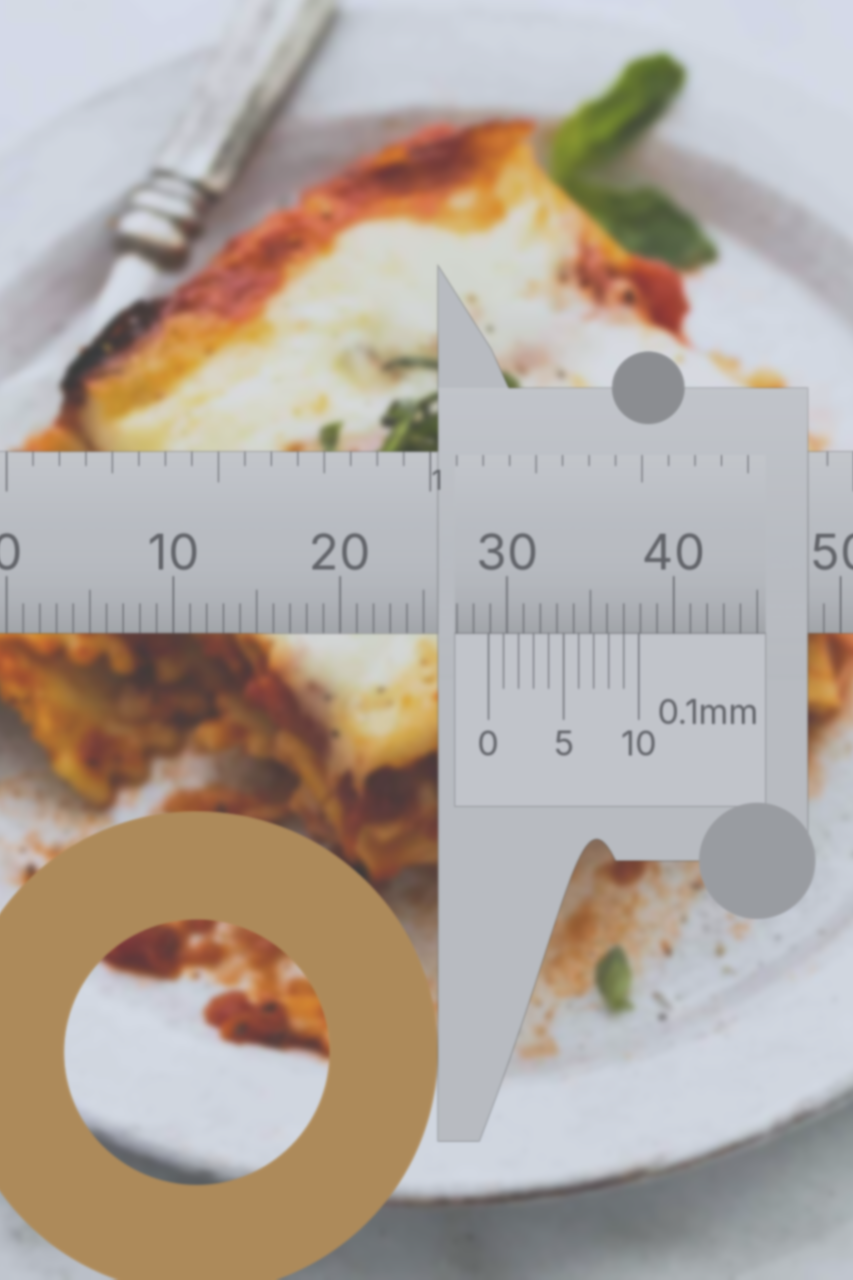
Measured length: 28.9 mm
